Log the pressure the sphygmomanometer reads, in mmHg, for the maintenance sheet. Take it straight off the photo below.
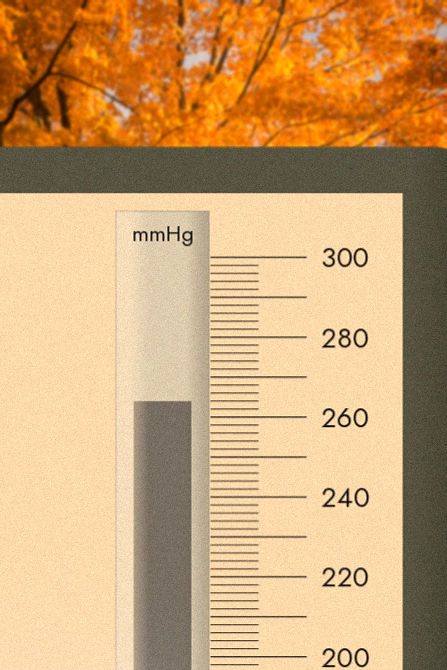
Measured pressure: 264 mmHg
